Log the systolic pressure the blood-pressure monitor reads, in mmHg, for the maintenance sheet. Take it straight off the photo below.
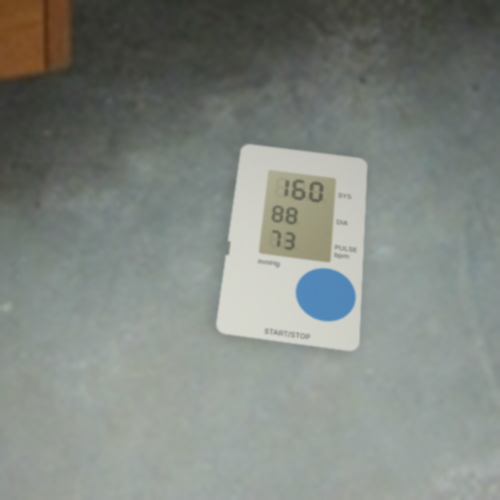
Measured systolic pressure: 160 mmHg
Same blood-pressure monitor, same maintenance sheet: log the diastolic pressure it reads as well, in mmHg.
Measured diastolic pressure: 88 mmHg
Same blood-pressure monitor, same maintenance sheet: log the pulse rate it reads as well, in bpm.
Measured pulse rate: 73 bpm
